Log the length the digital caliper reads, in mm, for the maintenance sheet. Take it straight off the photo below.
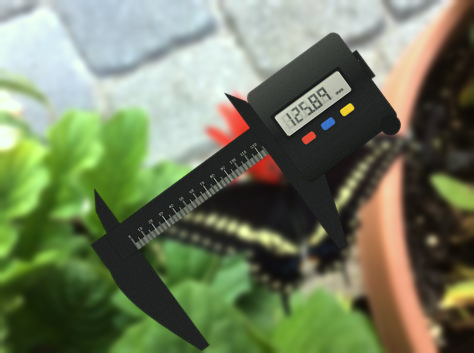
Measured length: 125.89 mm
